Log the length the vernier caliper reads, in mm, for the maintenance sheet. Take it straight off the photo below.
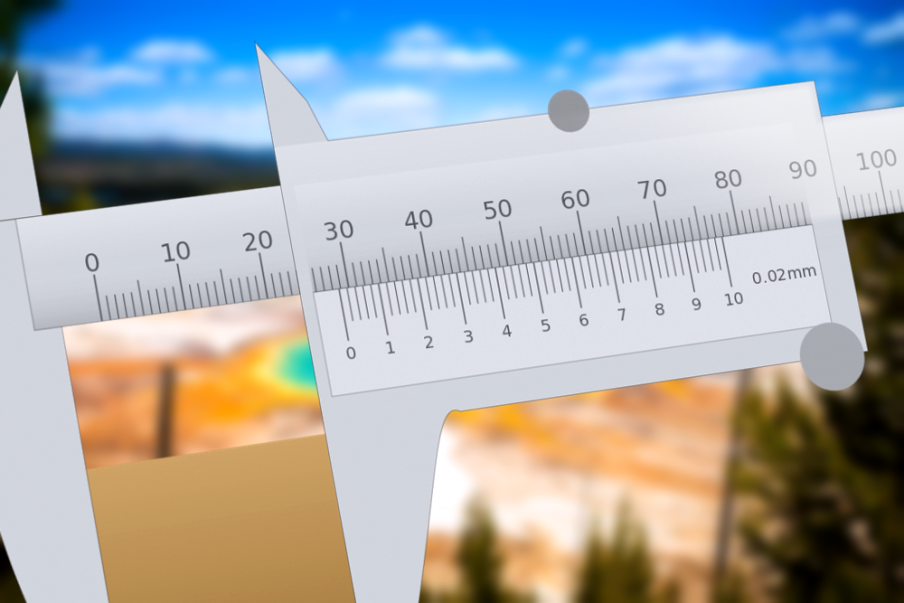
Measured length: 28.8 mm
